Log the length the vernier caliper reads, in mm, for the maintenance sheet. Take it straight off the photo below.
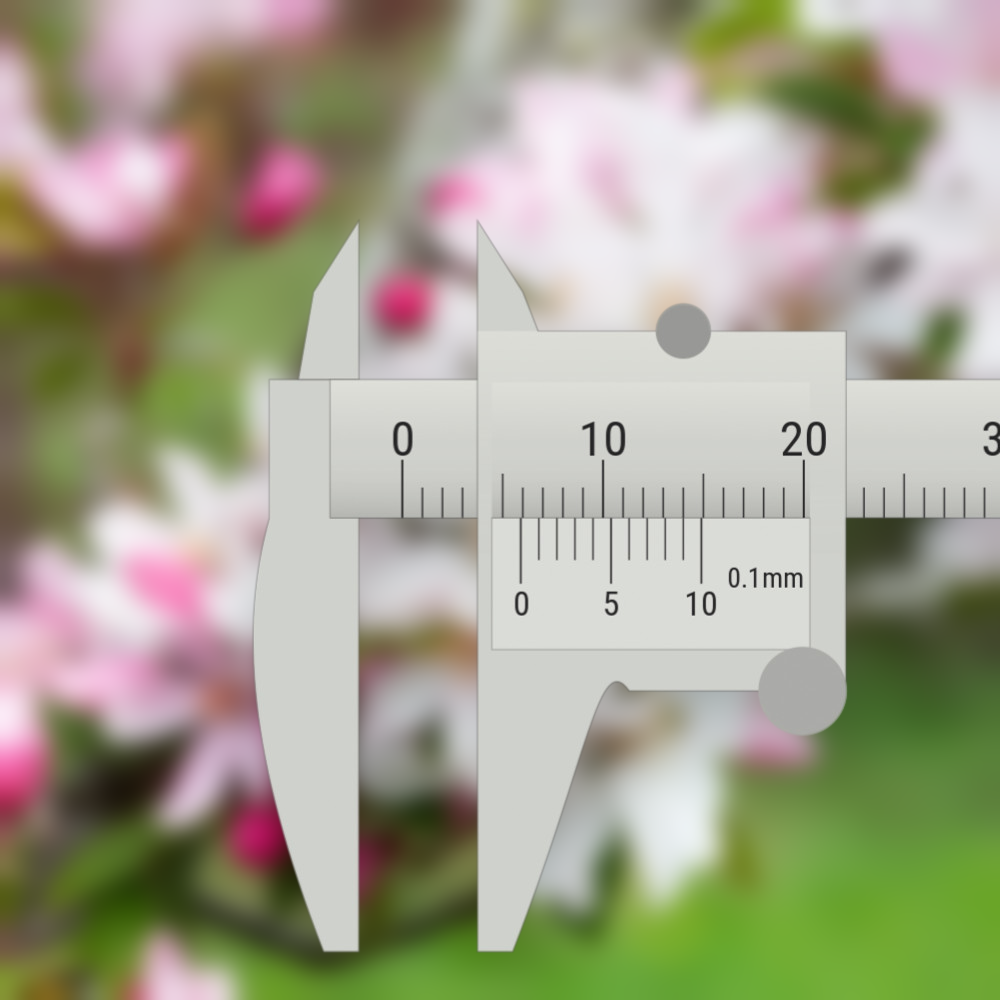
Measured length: 5.9 mm
